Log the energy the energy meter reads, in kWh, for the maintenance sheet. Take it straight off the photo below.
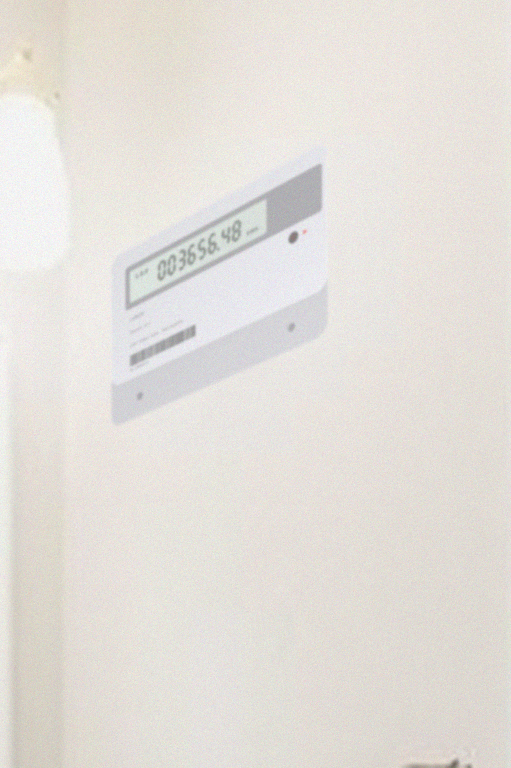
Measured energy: 3656.48 kWh
